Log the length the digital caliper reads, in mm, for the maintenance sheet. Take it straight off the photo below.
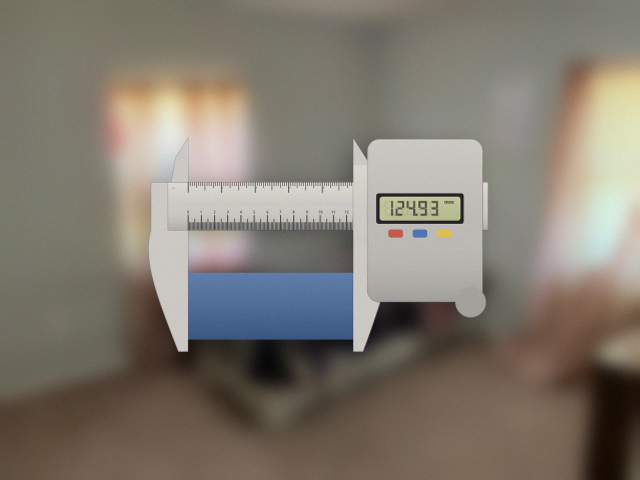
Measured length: 124.93 mm
